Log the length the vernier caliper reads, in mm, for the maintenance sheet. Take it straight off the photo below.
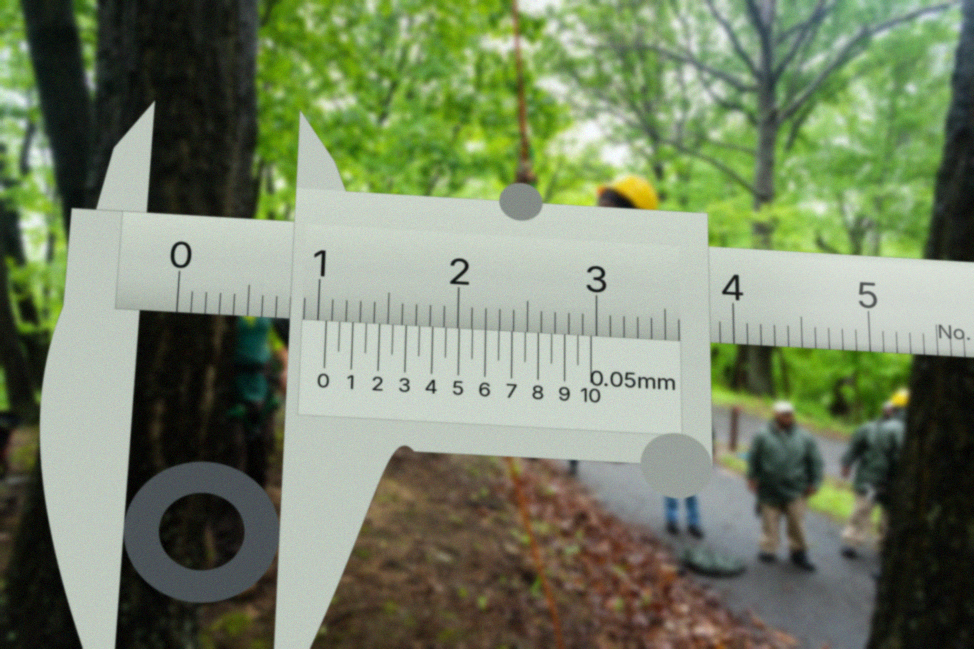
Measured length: 10.6 mm
